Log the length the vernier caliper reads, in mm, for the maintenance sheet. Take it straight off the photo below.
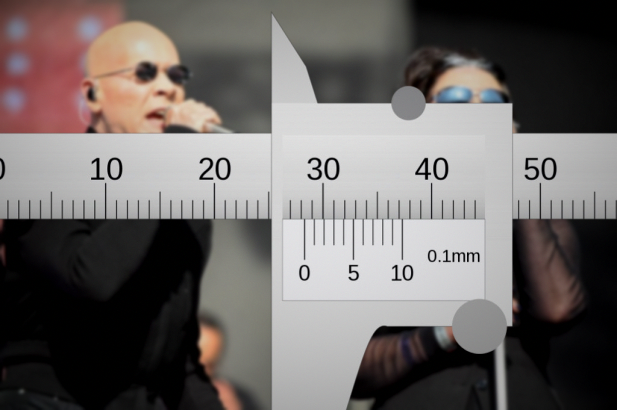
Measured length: 28.3 mm
